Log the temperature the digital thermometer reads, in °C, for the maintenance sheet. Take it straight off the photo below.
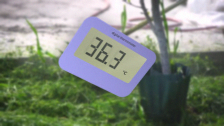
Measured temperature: 36.3 °C
